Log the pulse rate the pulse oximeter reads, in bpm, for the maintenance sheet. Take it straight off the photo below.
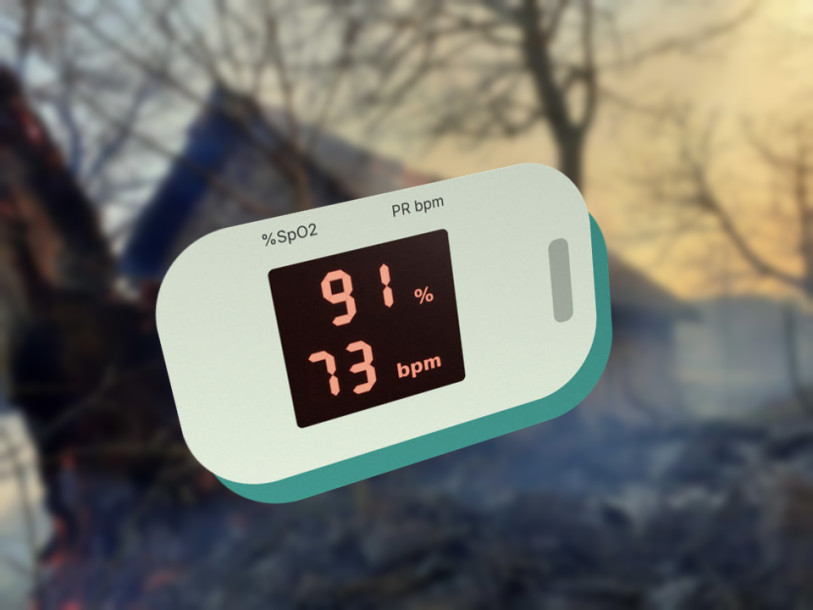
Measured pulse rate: 73 bpm
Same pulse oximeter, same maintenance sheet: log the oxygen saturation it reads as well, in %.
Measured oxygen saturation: 91 %
